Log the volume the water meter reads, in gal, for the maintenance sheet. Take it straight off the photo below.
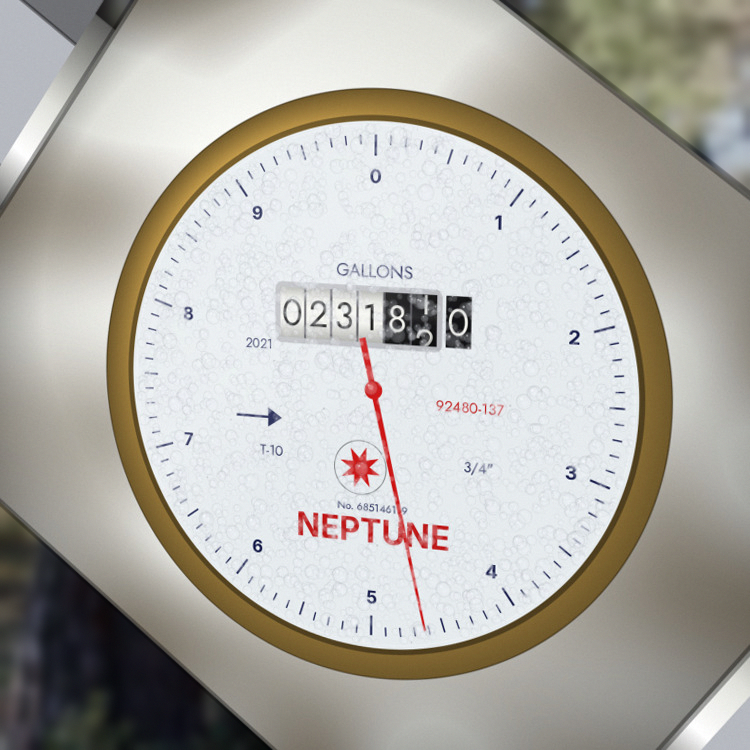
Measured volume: 231814.6 gal
